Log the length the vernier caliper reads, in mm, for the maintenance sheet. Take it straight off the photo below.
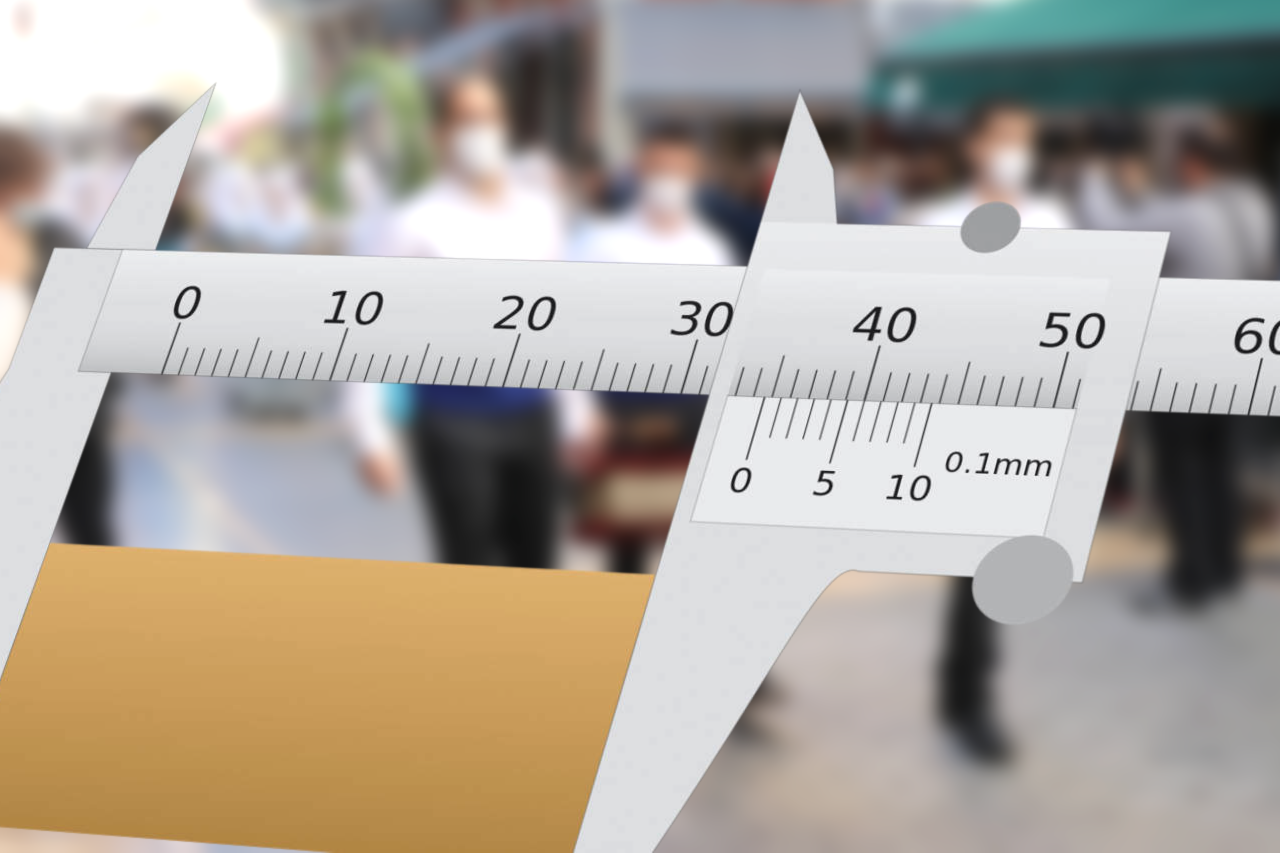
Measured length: 34.6 mm
